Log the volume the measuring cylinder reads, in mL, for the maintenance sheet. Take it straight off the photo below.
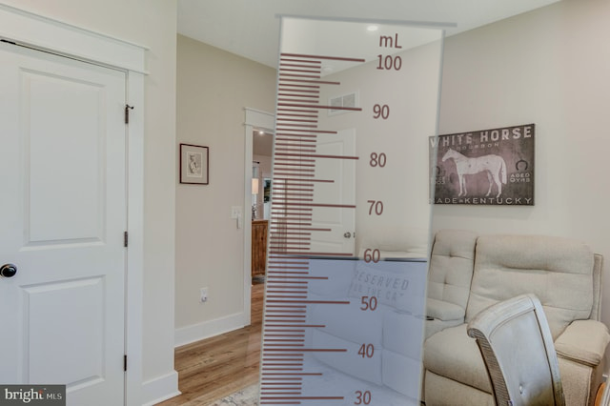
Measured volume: 59 mL
